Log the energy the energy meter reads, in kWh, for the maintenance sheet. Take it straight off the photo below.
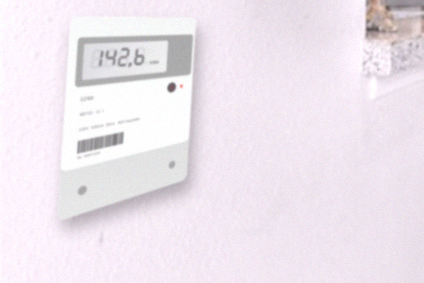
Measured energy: 142.6 kWh
